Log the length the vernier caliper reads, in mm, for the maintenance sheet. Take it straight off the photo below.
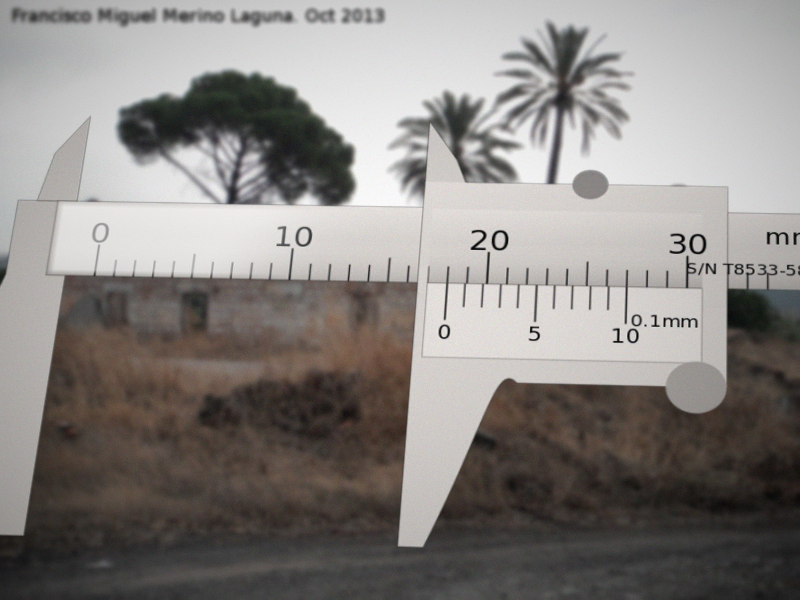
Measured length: 18.0 mm
